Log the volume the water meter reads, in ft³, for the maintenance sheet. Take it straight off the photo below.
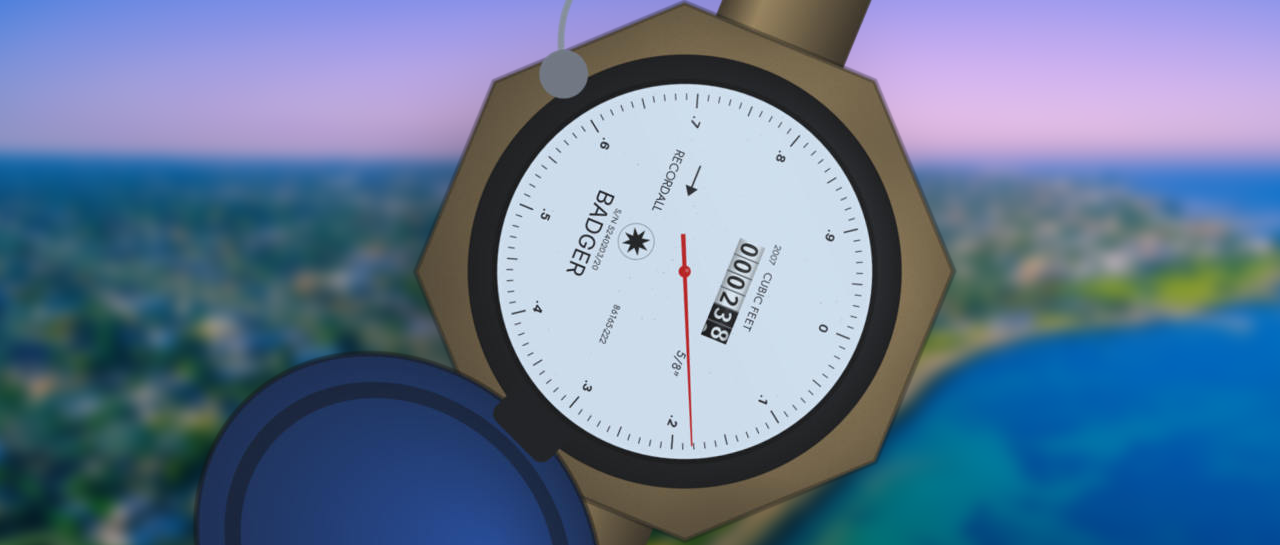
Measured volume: 238.18 ft³
